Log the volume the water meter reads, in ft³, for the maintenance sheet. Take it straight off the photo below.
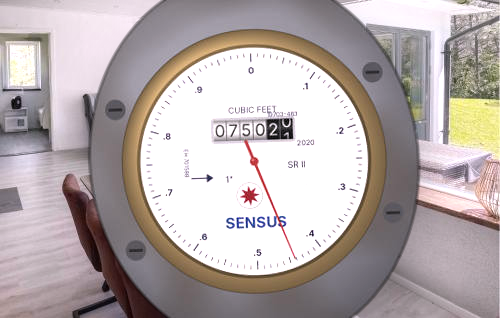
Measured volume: 75020.44 ft³
